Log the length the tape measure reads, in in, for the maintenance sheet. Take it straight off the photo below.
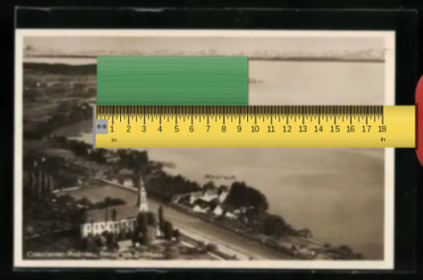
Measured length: 9.5 in
